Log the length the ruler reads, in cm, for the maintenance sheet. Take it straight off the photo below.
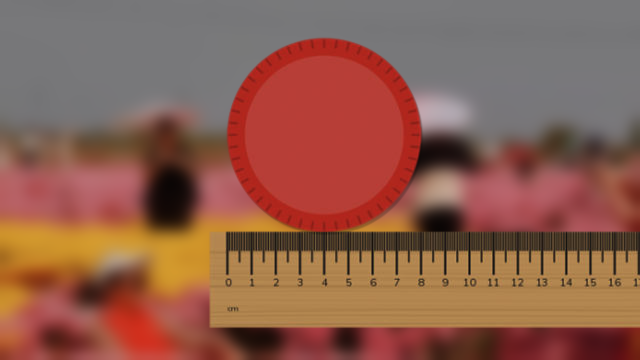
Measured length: 8 cm
